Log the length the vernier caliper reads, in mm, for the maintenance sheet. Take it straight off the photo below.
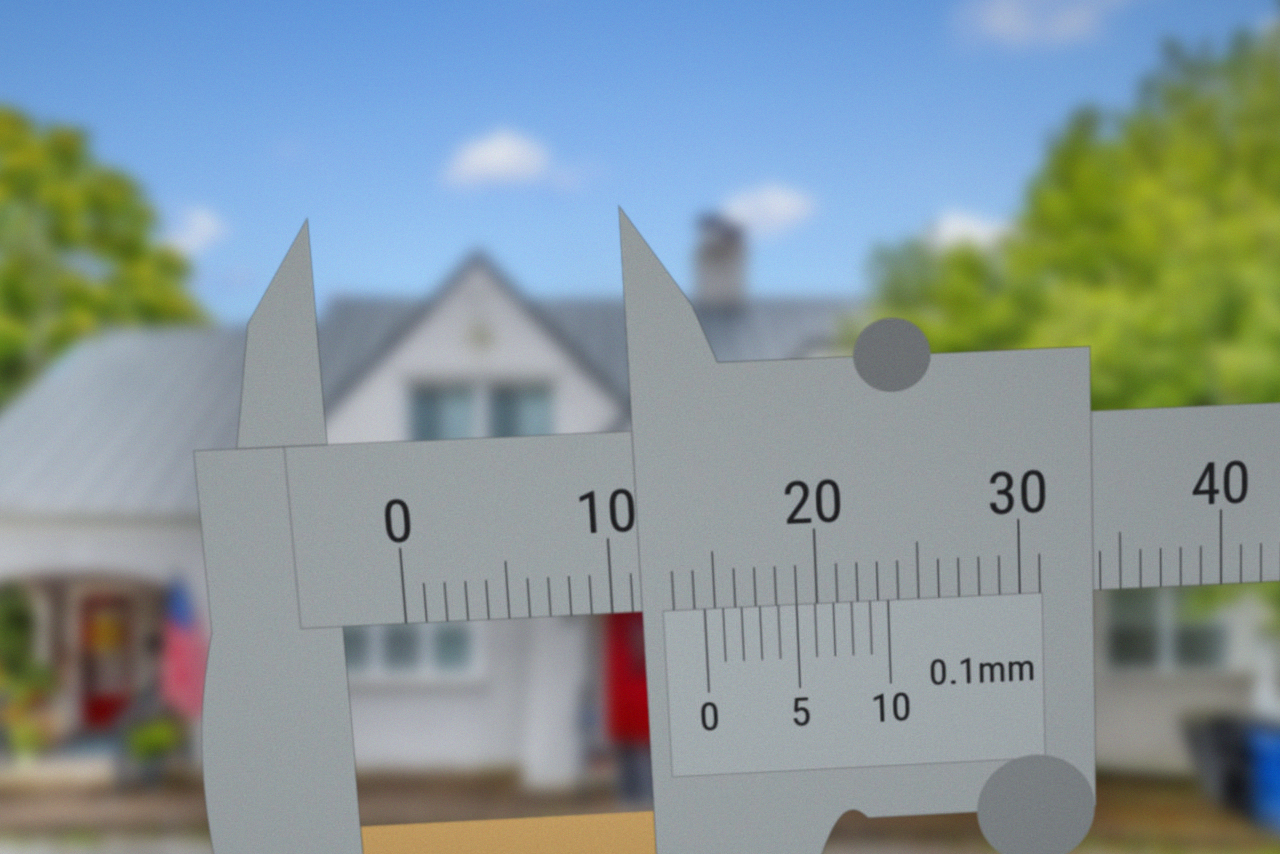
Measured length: 14.5 mm
